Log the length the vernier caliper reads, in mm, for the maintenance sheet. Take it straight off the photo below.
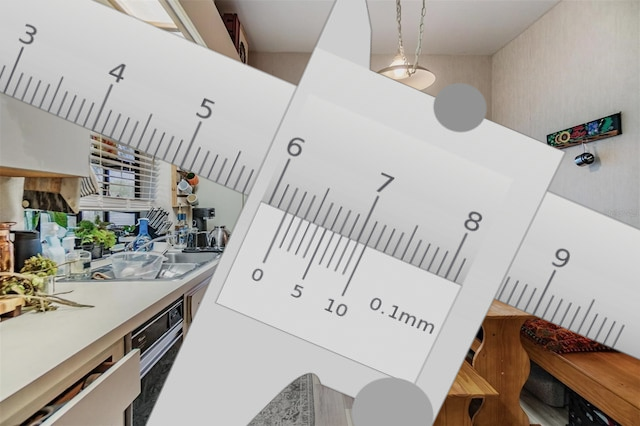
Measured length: 62.0 mm
